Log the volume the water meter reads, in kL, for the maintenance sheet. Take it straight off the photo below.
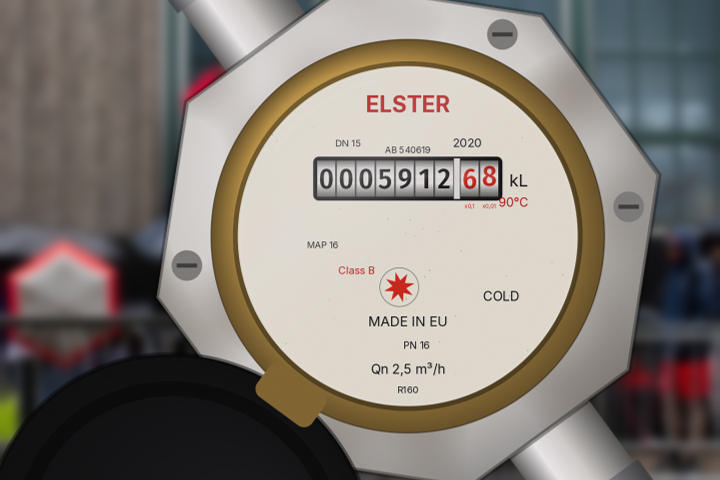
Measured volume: 5912.68 kL
